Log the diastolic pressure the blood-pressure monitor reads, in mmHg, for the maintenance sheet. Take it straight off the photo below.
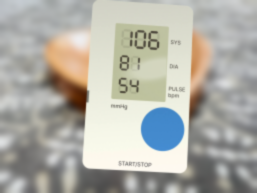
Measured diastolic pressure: 81 mmHg
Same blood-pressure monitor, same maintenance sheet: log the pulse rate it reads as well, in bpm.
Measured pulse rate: 54 bpm
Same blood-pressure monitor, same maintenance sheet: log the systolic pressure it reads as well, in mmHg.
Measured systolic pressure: 106 mmHg
